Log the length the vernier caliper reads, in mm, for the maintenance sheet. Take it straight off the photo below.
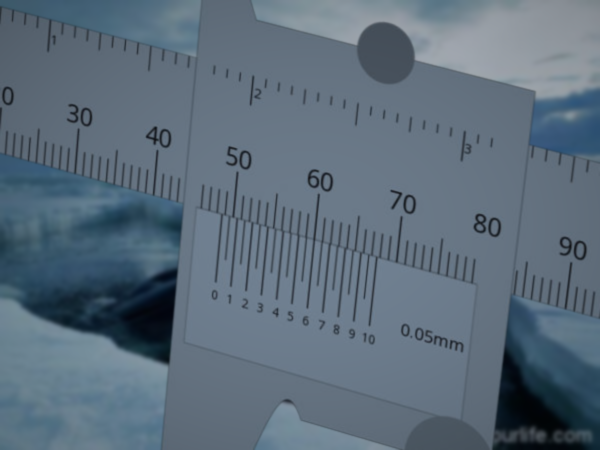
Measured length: 48.6 mm
